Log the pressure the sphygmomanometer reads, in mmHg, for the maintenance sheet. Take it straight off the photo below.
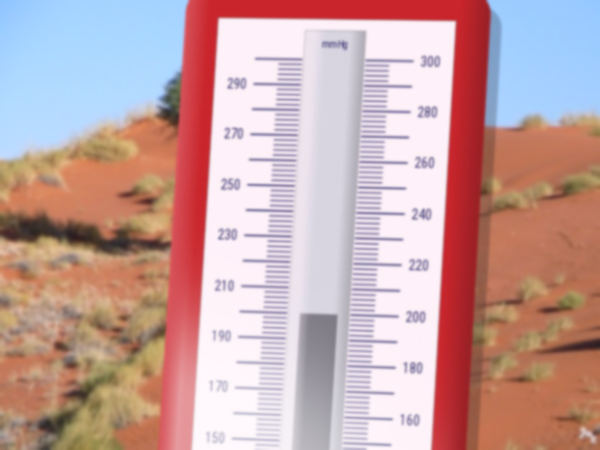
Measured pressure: 200 mmHg
